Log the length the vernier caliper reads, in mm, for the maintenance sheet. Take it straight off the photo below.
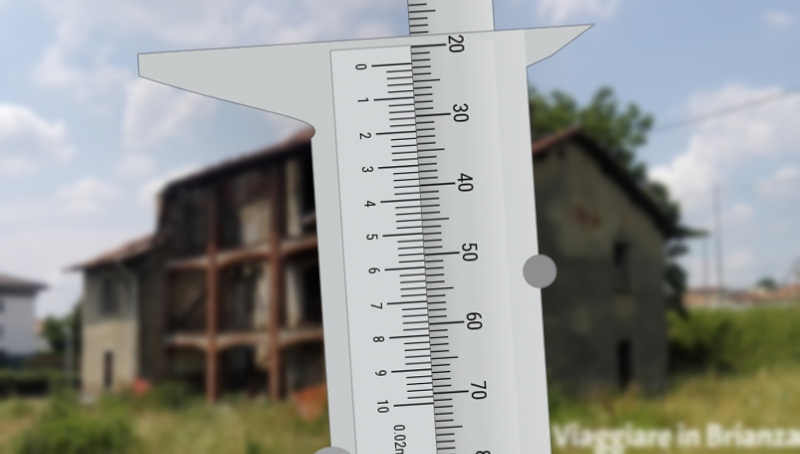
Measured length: 22.4 mm
